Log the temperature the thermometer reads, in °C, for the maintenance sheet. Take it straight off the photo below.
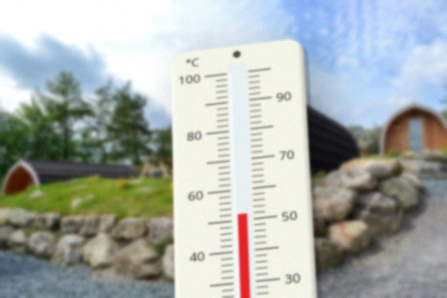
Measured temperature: 52 °C
